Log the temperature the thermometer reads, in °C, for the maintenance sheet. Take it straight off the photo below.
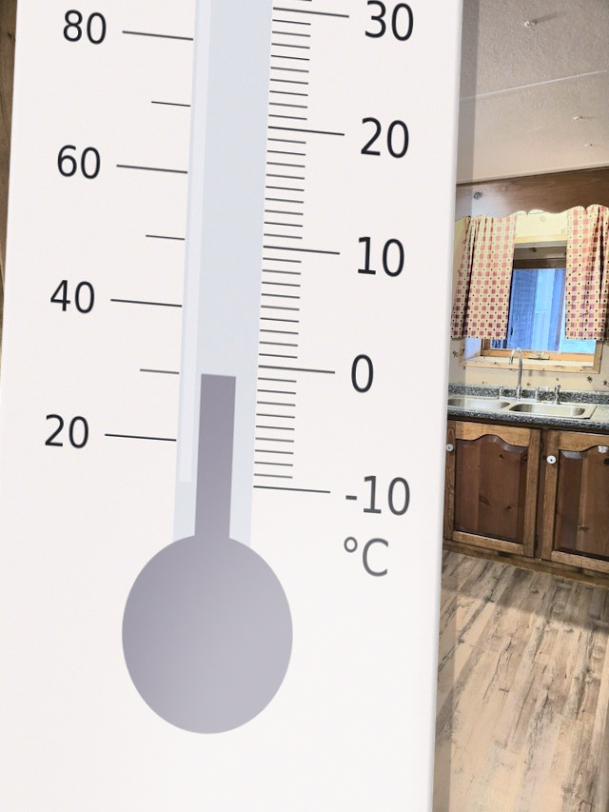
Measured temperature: -1 °C
